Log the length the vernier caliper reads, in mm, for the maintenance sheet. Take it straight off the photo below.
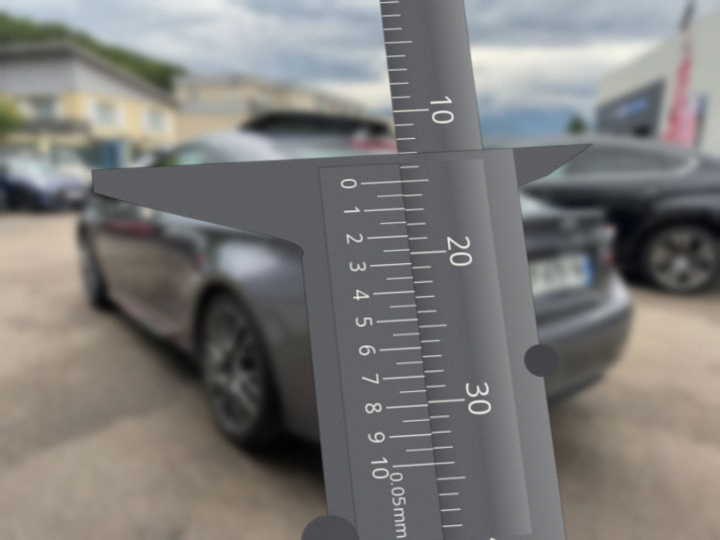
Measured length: 15.0 mm
